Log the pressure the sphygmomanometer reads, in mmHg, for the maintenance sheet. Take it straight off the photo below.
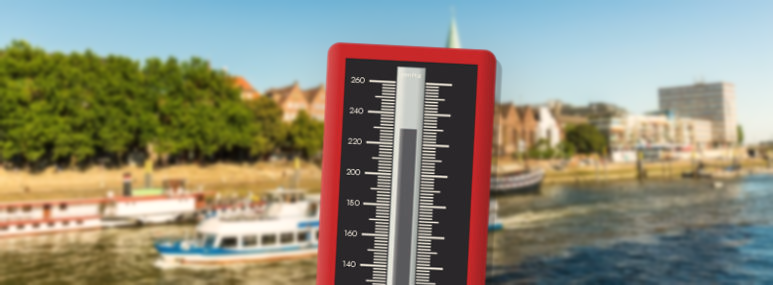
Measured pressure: 230 mmHg
